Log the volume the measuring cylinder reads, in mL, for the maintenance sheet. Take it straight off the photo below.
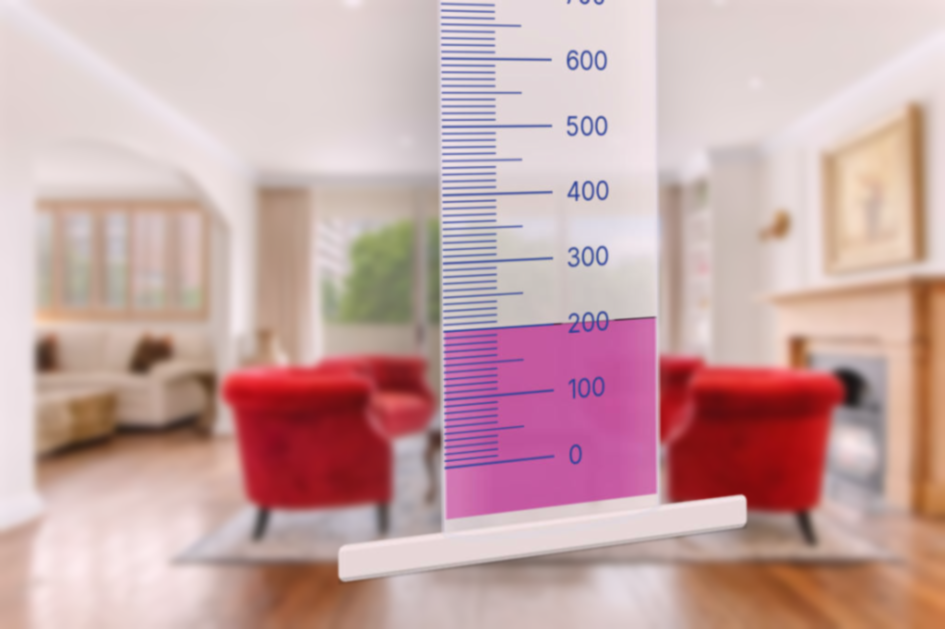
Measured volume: 200 mL
